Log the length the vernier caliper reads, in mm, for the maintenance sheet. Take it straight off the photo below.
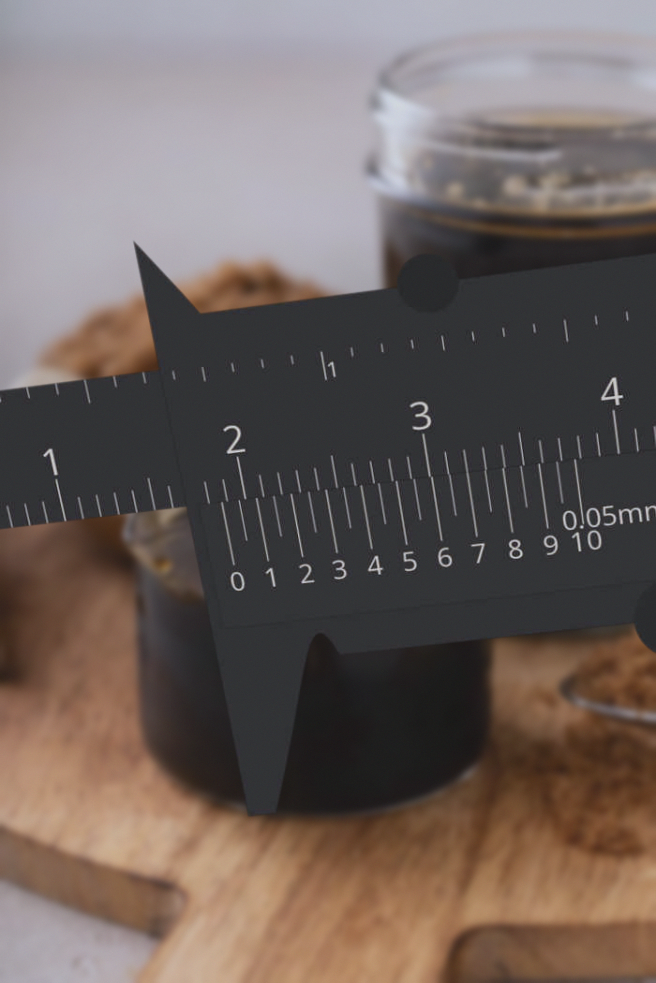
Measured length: 18.7 mm
